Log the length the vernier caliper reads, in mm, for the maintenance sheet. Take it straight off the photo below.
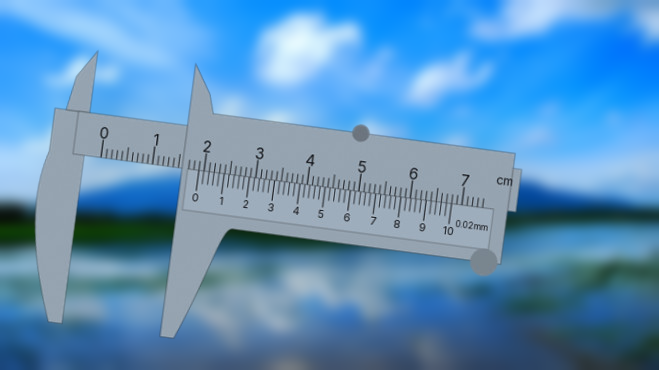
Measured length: 19.0 mm
